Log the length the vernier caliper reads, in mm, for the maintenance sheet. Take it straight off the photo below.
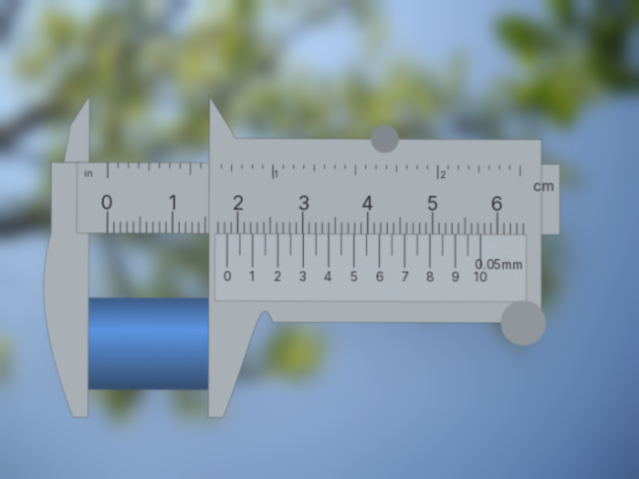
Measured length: 18.4 mm
